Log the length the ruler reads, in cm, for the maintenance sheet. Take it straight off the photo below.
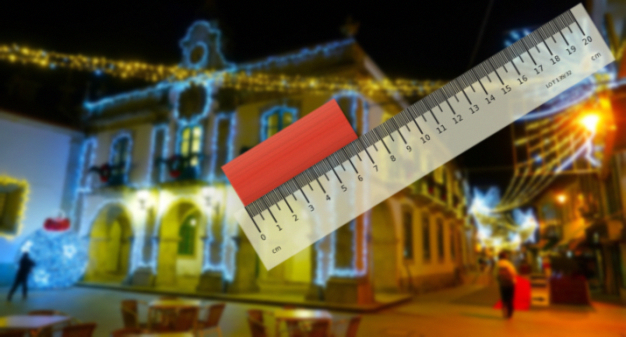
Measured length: 7 cm
